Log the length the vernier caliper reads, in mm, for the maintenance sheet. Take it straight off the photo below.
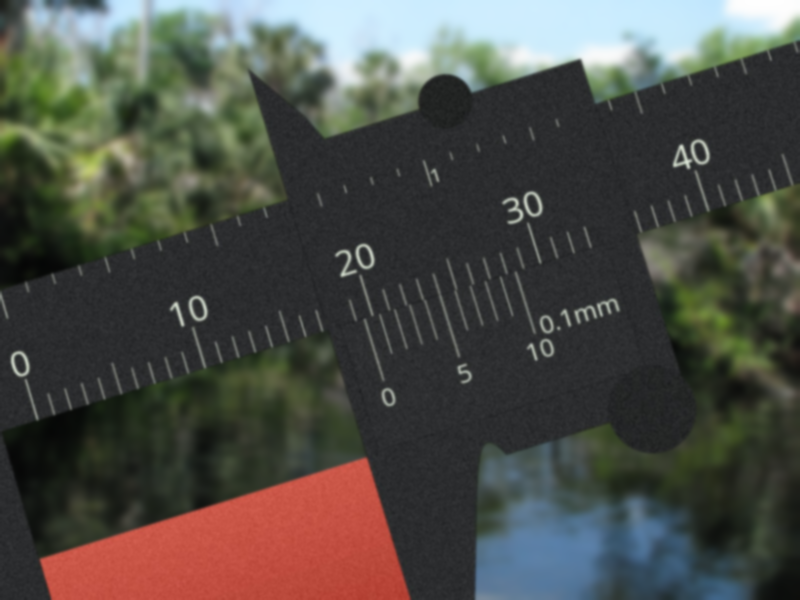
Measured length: 19.5 mm
